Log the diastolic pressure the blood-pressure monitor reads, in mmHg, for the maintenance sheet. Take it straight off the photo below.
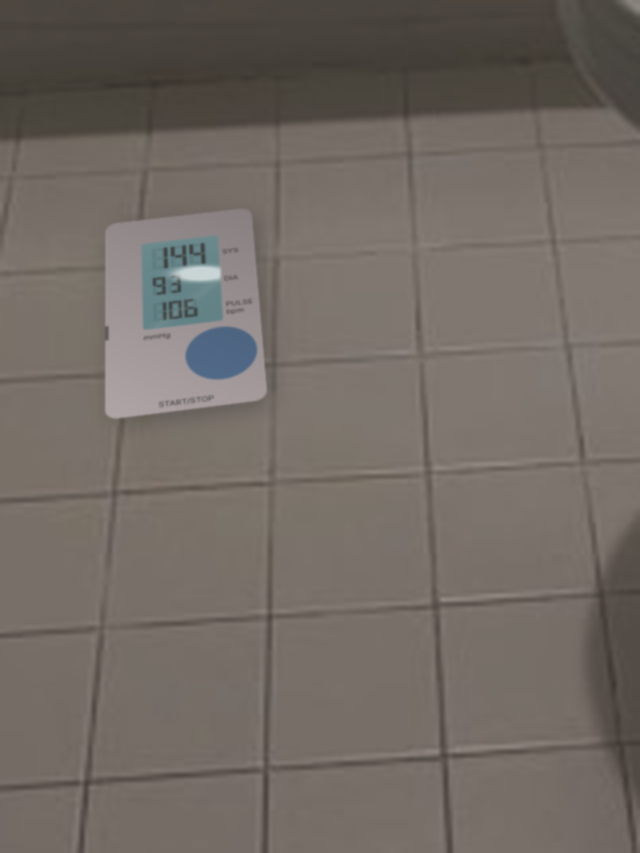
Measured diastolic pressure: 93 mmHg
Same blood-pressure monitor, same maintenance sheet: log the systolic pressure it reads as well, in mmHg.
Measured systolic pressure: 144 mmHg
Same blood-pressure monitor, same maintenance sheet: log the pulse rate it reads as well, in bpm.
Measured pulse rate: 106 bpm
